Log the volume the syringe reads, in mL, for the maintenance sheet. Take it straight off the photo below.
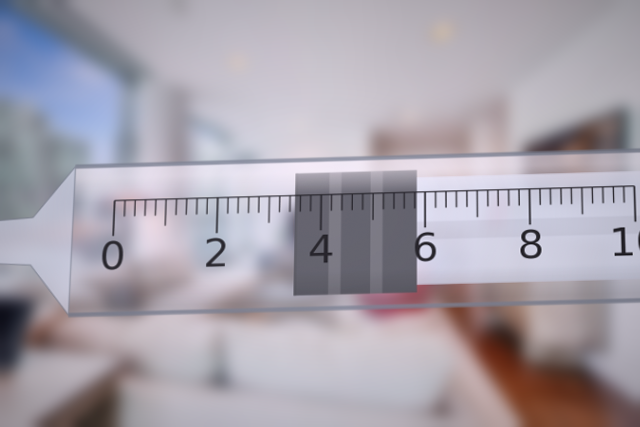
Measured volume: 3.5 mL
